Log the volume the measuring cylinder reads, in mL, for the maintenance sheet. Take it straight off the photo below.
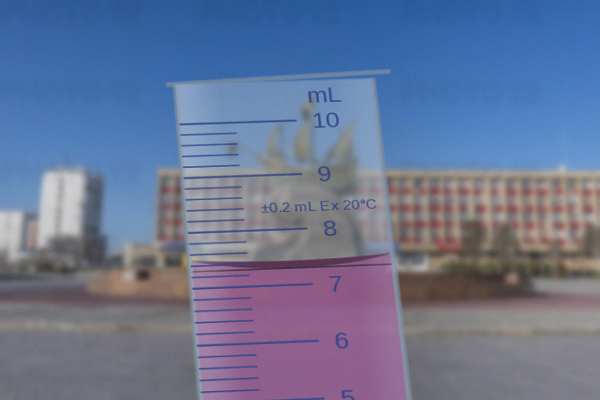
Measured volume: 7.3 mL
